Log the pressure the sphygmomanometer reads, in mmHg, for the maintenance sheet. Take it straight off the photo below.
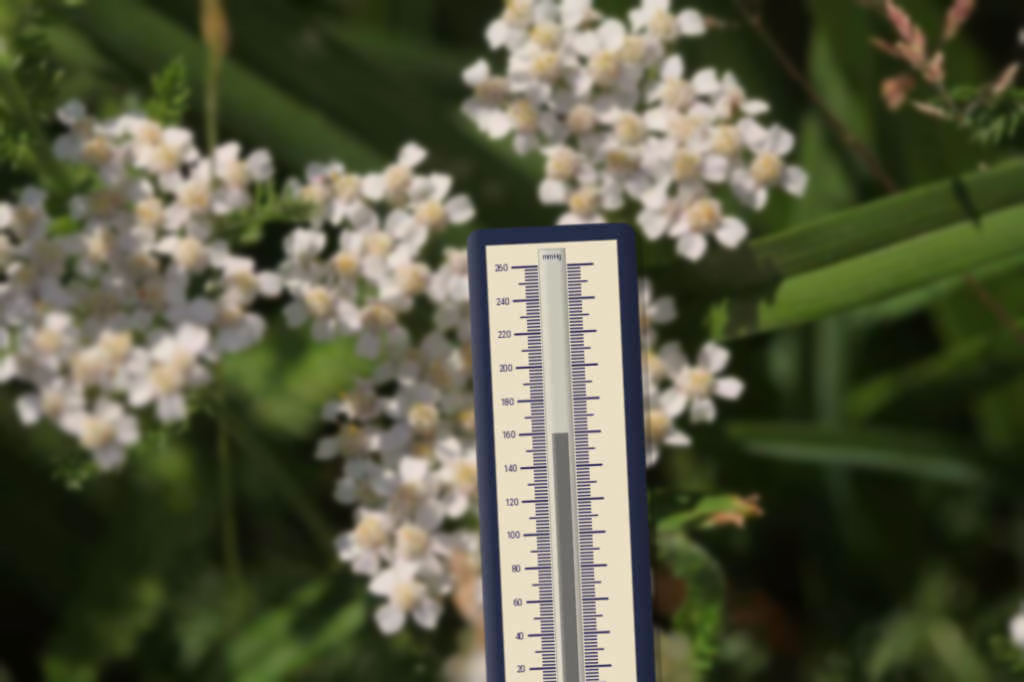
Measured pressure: 160 mmHg
